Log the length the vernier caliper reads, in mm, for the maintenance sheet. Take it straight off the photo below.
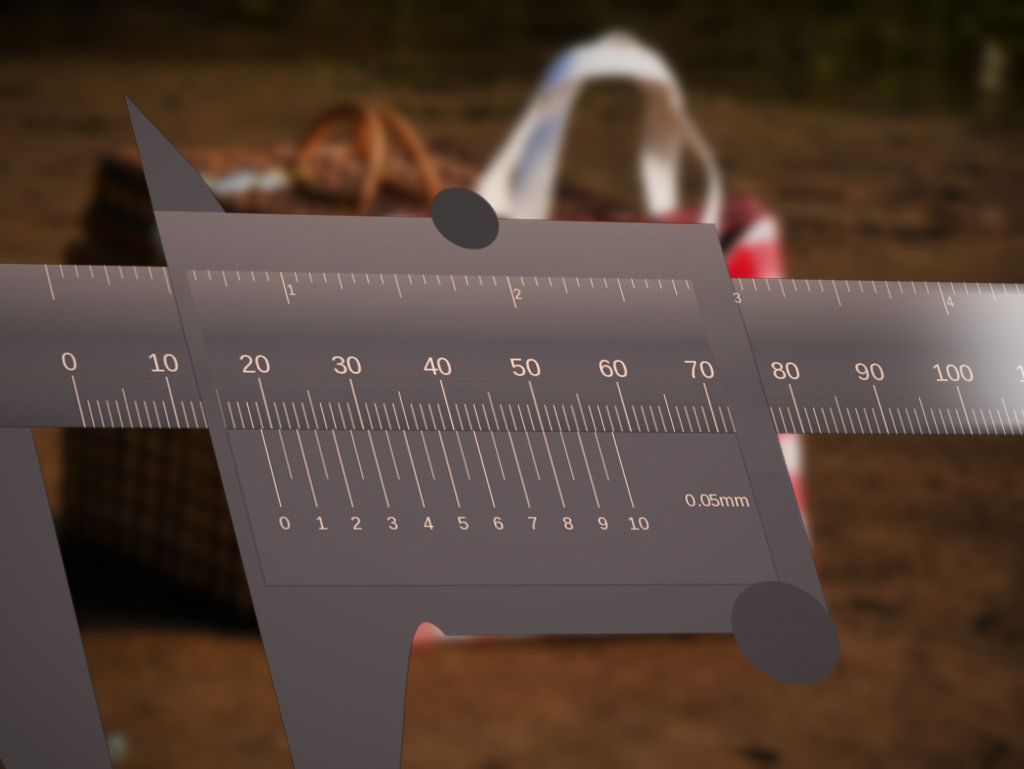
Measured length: 18.8 mm
